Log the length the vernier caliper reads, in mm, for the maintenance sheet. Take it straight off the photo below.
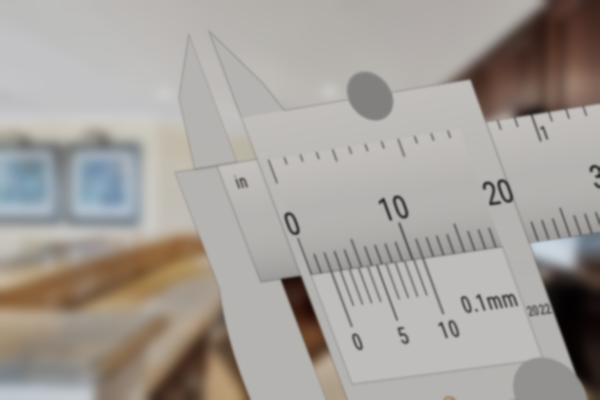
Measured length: 2.0 mm
